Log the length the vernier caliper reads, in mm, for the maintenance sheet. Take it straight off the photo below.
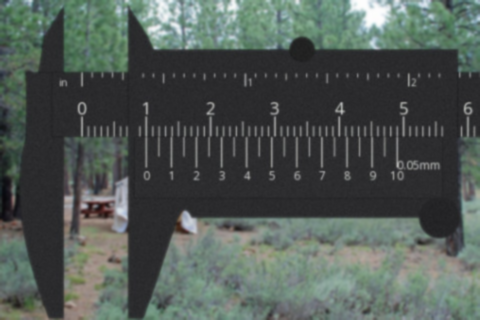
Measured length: 10.0 mm
